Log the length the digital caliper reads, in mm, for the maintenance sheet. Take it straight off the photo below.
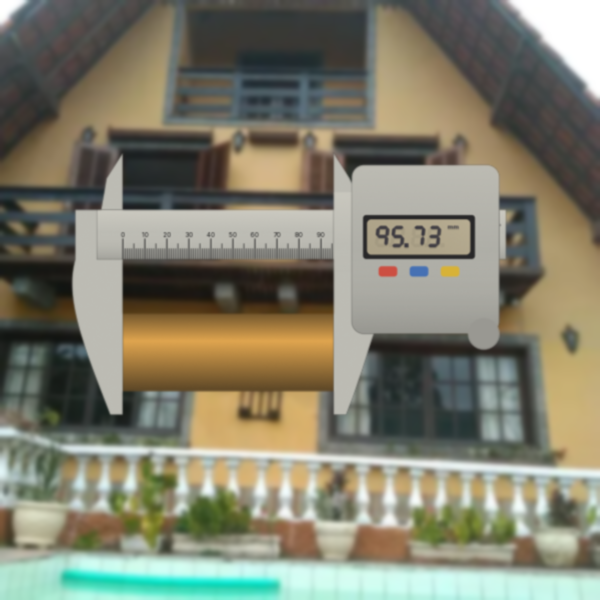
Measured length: 95.73 mm
